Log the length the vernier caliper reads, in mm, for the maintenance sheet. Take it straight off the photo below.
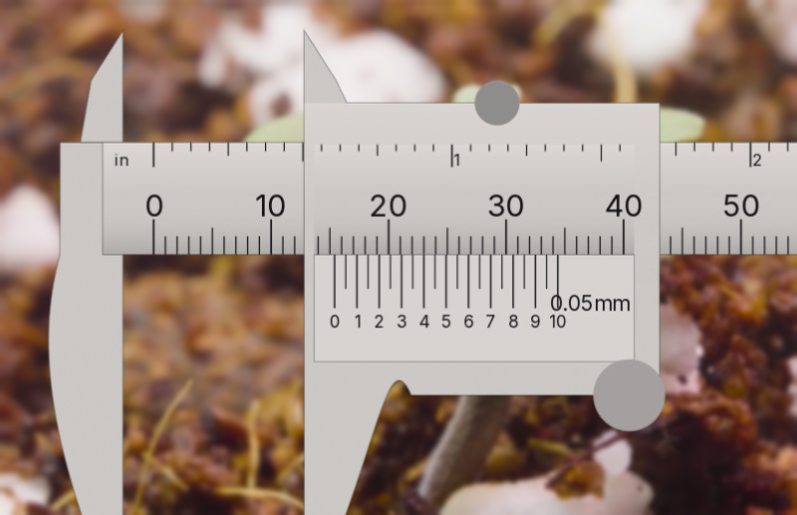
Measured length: 15.4 mm
